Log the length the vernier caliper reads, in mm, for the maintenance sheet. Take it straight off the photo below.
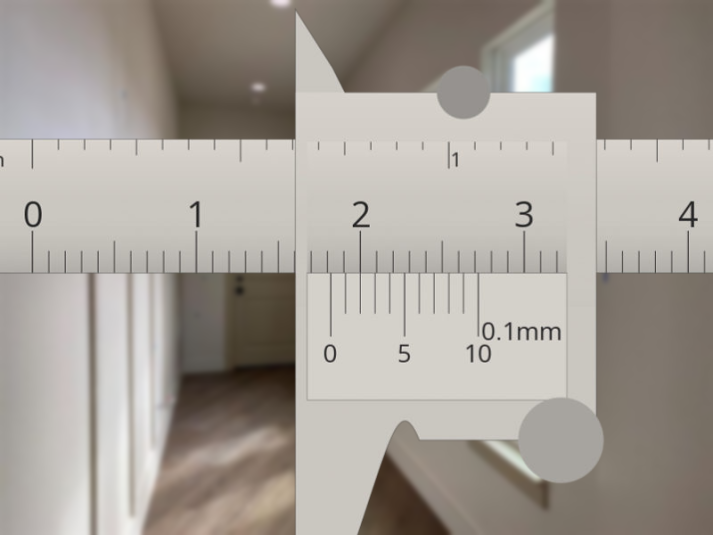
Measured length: 18.2 mm
